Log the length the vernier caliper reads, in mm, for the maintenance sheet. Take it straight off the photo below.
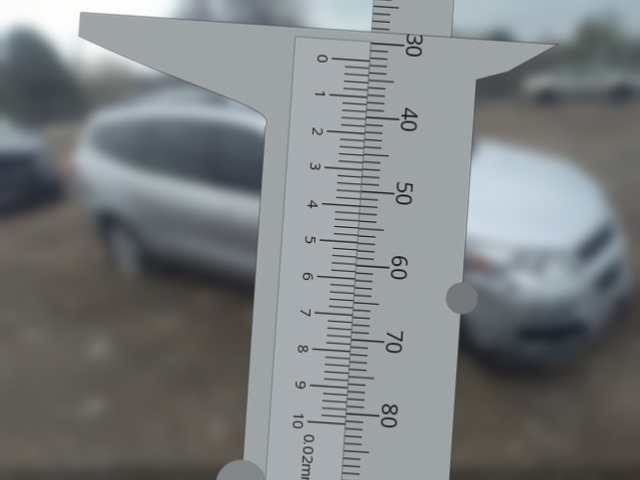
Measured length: 32.4 mm
